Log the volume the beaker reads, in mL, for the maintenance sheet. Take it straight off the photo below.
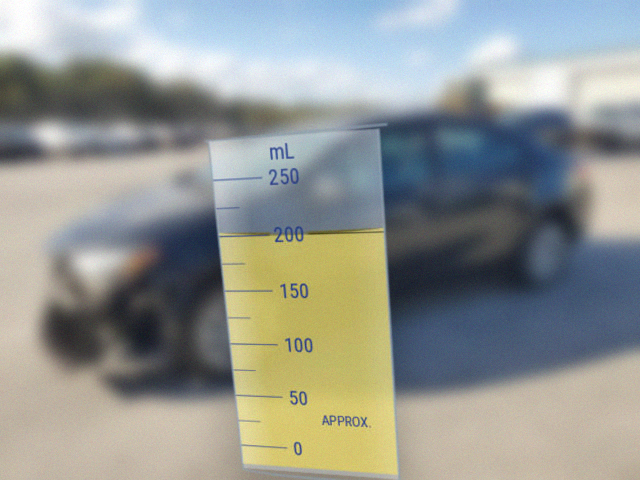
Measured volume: 200 mL
